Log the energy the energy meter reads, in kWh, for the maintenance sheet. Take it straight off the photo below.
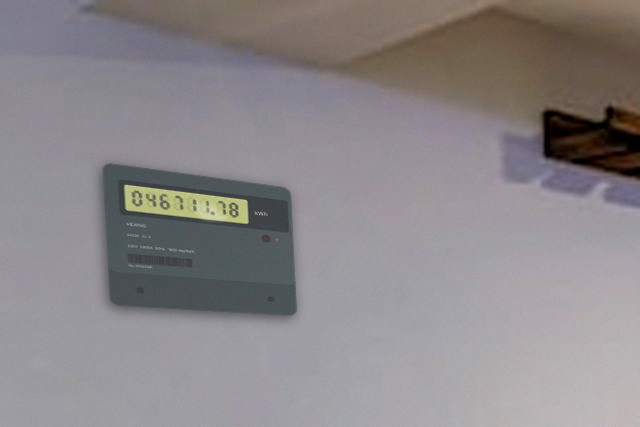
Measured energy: 46711.78 kWh
